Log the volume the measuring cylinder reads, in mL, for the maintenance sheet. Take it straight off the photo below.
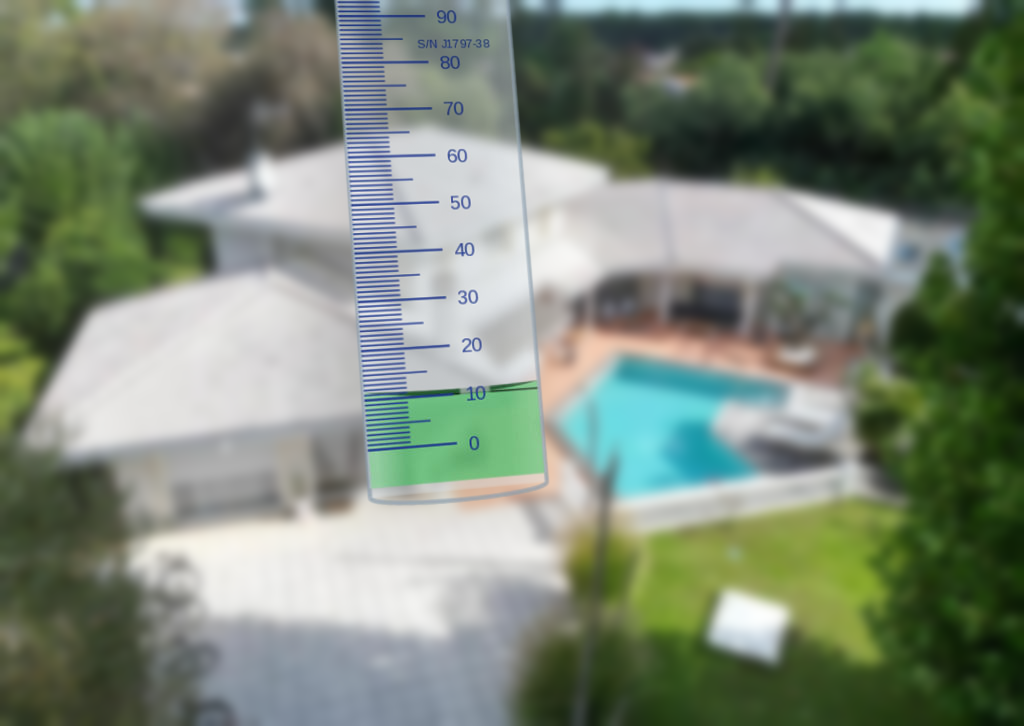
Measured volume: 10 mL
